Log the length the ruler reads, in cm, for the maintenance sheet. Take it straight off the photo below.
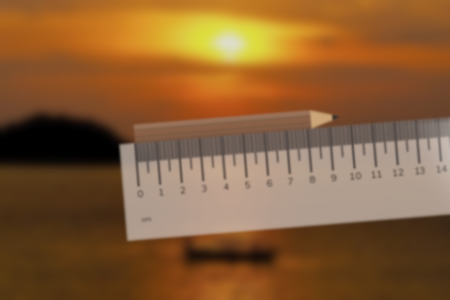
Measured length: 9.5 cm
